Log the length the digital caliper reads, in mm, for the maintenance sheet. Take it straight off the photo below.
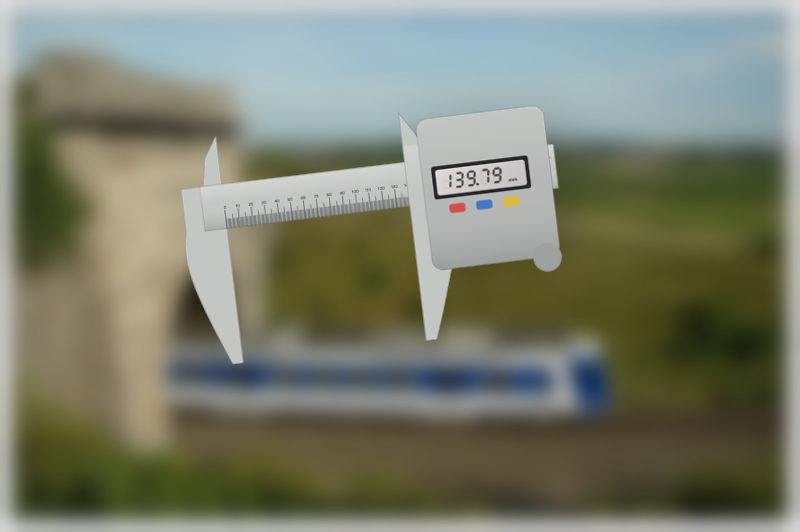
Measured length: 139.79 mm
